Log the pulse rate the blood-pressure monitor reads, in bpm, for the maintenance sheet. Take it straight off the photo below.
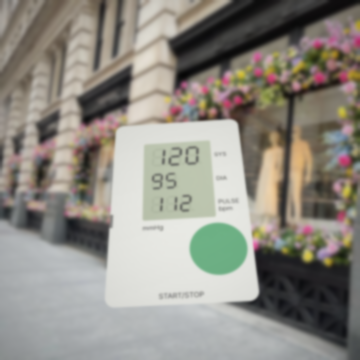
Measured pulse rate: 112 bpm
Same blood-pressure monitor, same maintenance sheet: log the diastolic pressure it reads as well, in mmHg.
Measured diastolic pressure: 95 mmHg
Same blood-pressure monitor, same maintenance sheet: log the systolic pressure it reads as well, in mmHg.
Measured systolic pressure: 120 mmHg
